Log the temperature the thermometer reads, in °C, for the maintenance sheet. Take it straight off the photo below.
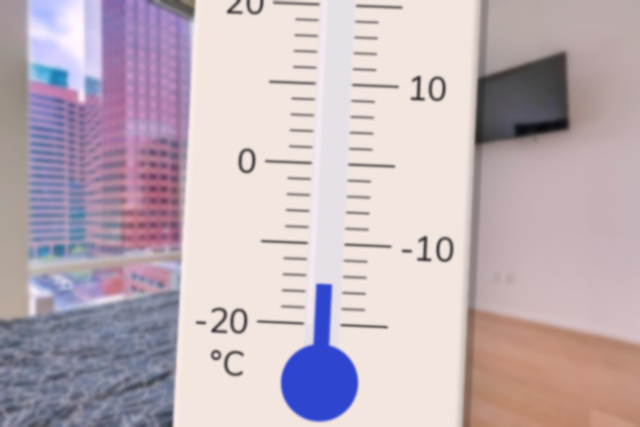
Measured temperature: -15 °C
